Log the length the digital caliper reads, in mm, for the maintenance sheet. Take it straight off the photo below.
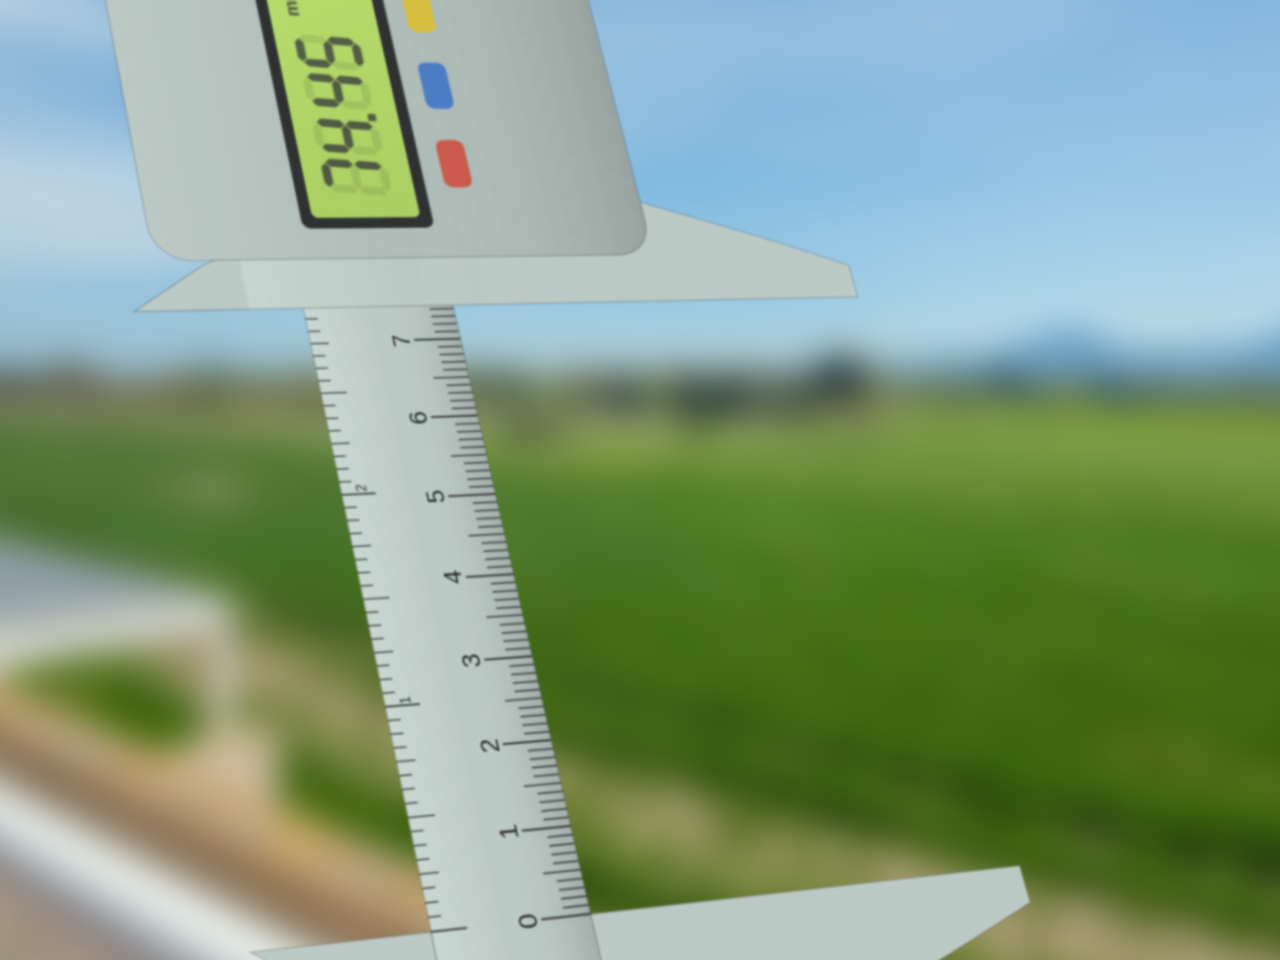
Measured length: 74.45 mm
